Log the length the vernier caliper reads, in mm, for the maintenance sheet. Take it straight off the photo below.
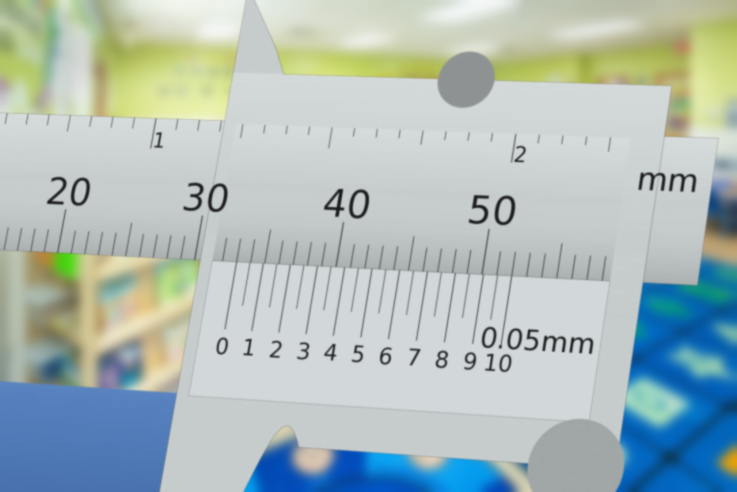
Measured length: 33.0 mm
